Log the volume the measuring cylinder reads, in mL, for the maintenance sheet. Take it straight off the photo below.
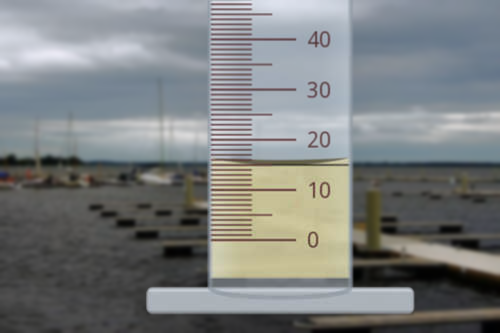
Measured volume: 15 mL
